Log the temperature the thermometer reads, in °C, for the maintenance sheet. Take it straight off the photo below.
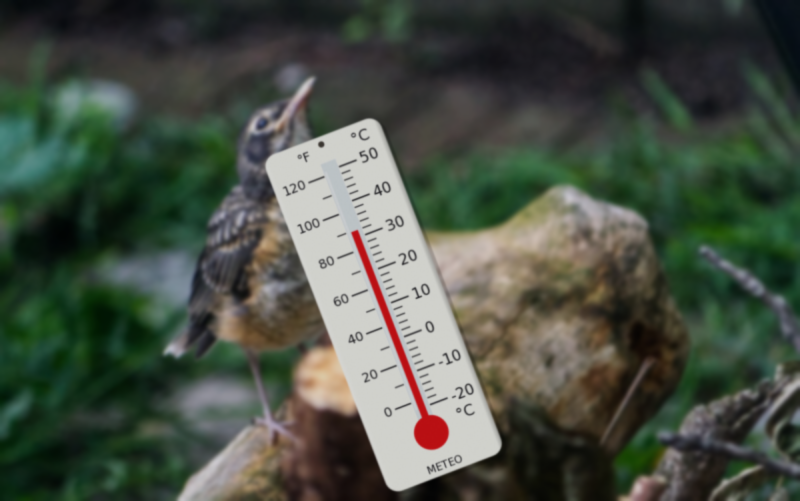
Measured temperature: 32 °C
